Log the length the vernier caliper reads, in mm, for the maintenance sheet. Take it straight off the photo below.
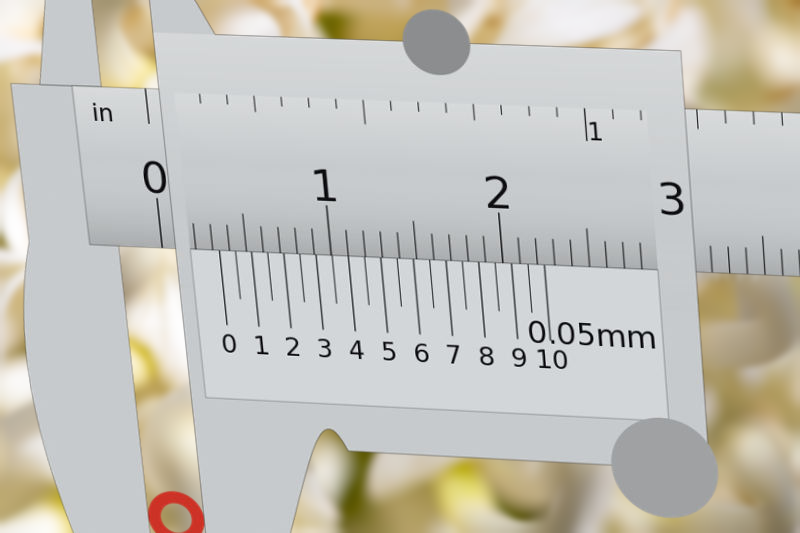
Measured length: 3.4 mm
